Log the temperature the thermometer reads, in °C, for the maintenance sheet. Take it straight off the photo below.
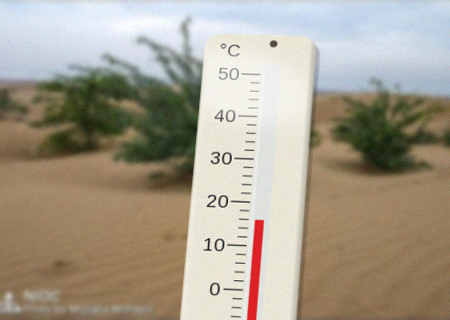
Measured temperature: 16 °C
